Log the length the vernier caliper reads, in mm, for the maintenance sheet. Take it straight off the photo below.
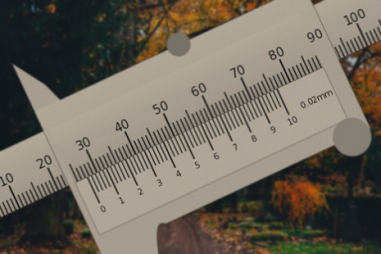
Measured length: 27.5 mm
